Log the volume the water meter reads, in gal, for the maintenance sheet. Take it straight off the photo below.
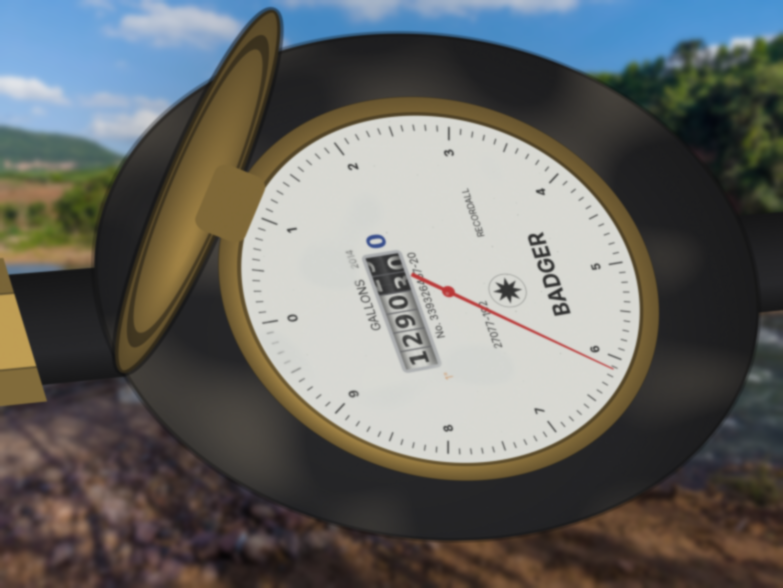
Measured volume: 1290296.1 gal
